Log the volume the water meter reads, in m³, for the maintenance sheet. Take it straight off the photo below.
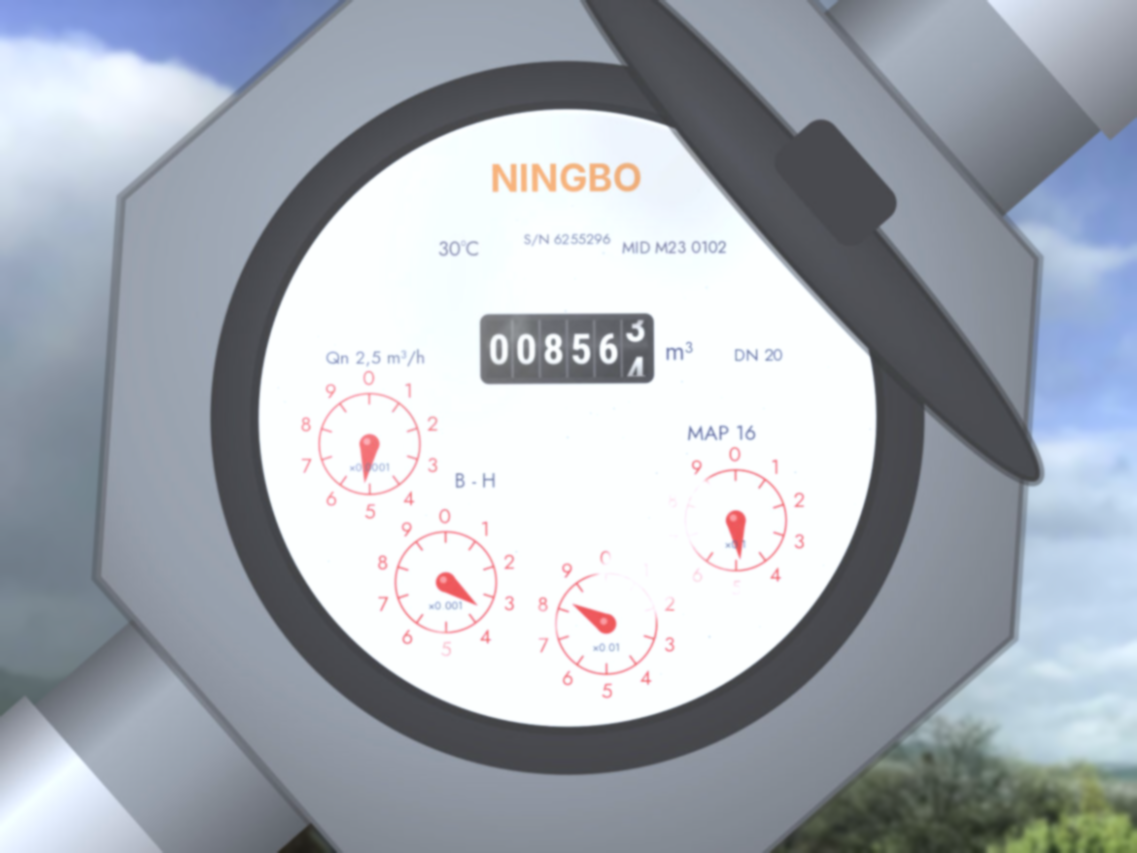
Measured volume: 8563.4835 m³
